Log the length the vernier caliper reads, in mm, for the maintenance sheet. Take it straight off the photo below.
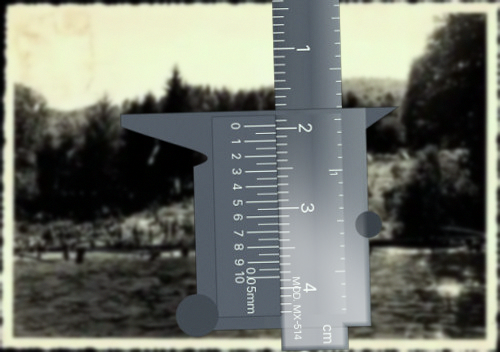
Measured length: 19.6 mm
